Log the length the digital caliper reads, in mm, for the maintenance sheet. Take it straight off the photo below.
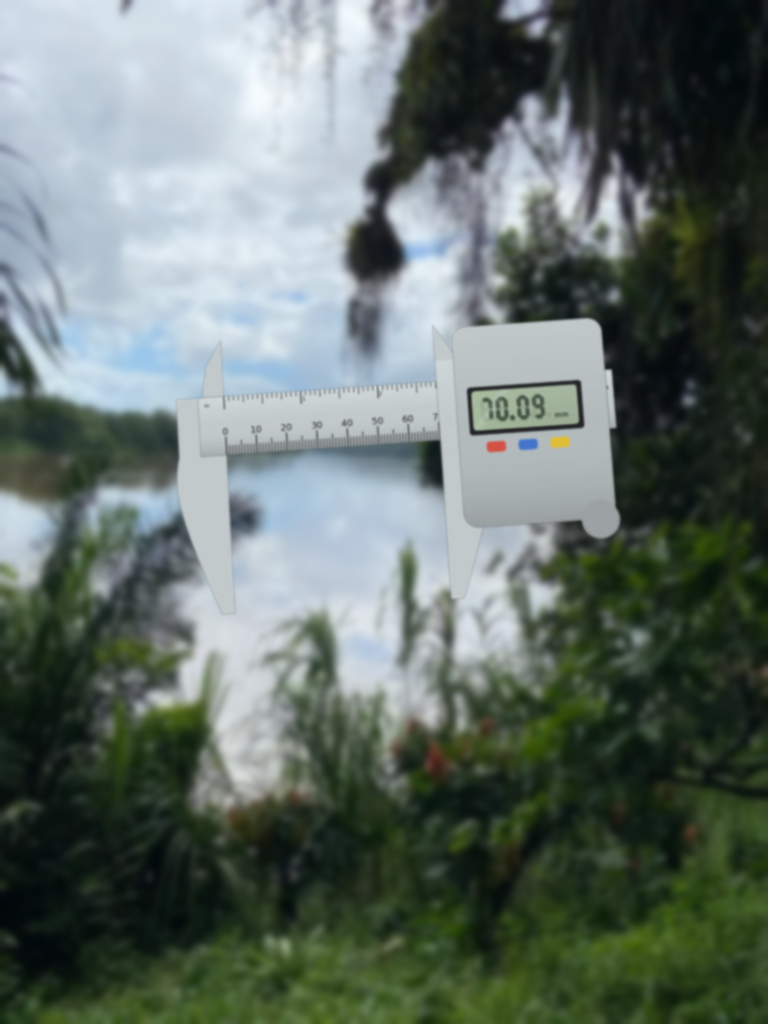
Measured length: 70.09 mm
